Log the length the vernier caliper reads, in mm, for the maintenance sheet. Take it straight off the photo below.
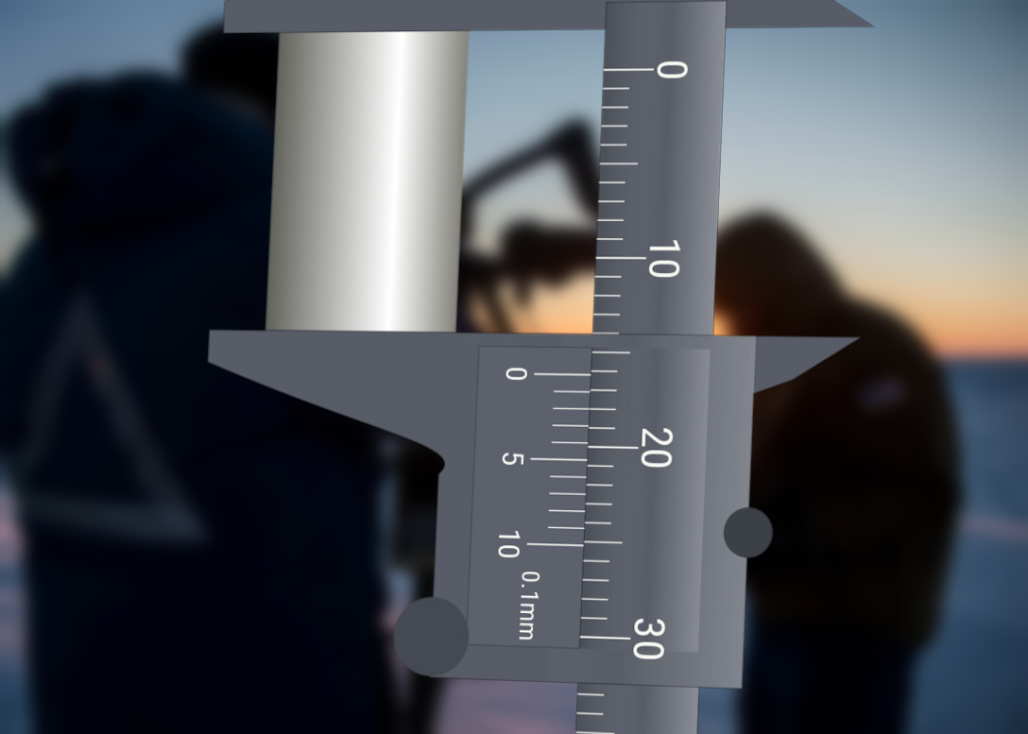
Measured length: 16.2 mm
